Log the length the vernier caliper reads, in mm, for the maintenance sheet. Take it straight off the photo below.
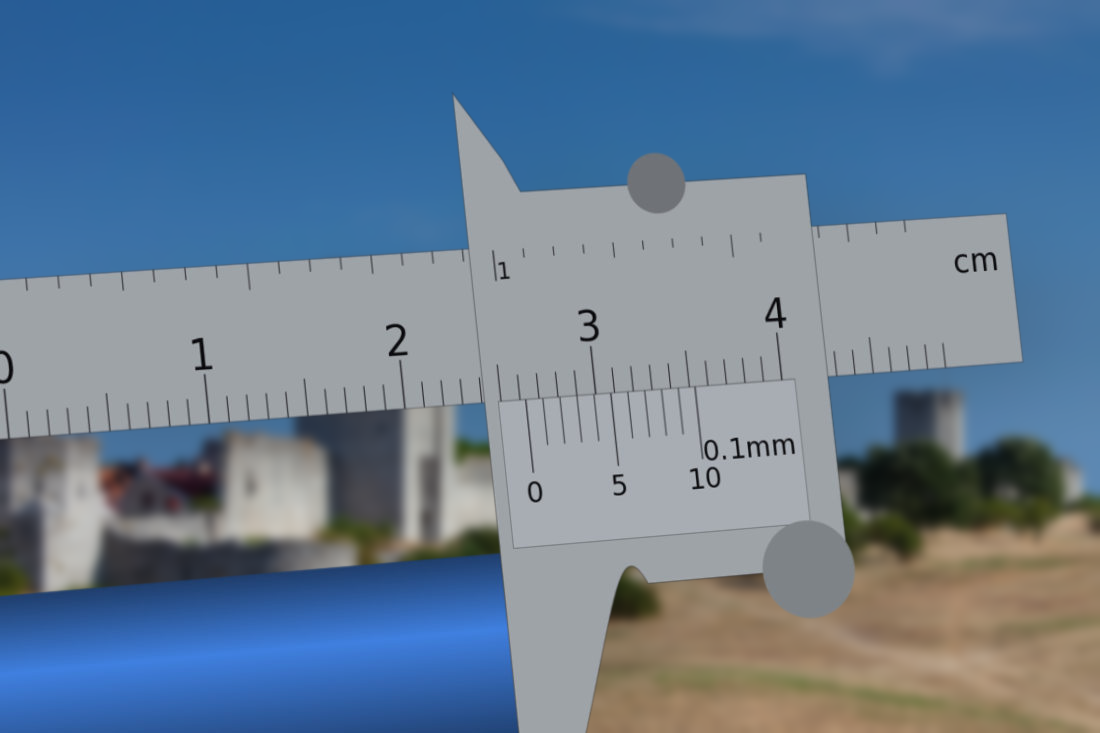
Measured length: 26.3 mm
